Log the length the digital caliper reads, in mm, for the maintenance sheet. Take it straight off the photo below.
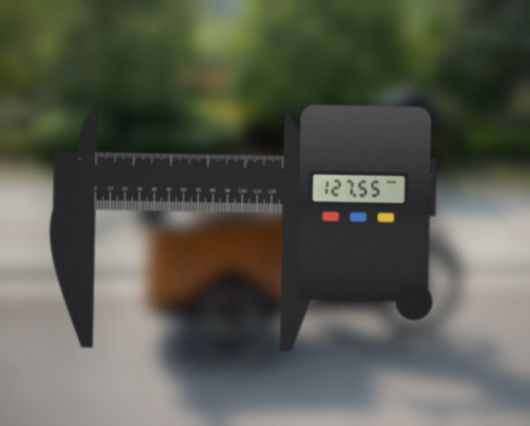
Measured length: 127.55 mm
